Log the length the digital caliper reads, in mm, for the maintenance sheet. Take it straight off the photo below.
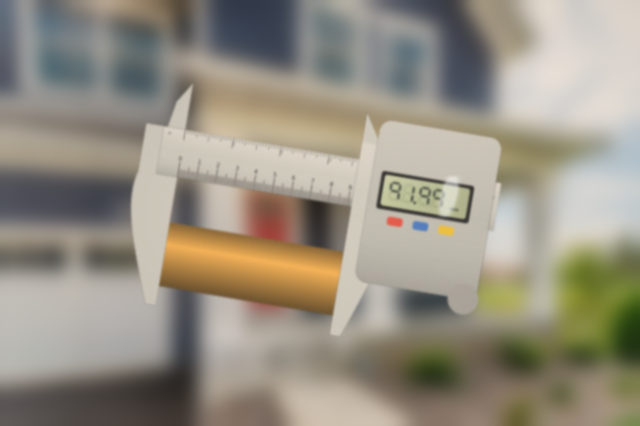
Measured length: 91.99 mm
